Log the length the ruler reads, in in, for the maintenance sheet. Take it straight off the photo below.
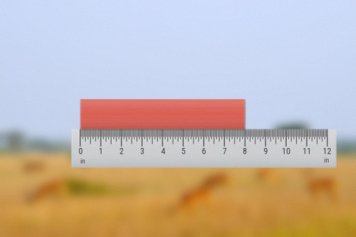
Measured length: 8 in
